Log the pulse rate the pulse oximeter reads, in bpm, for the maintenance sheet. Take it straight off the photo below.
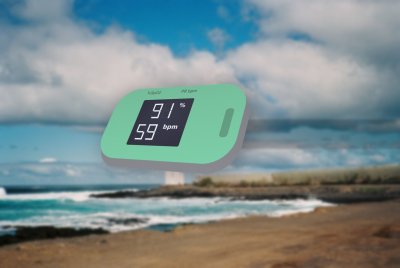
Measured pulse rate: 59 bpm
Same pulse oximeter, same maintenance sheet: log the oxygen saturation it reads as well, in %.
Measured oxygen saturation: 91 %
